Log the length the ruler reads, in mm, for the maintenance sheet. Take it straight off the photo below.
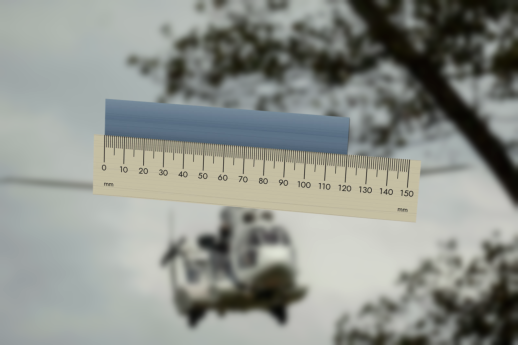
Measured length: 120 mm
